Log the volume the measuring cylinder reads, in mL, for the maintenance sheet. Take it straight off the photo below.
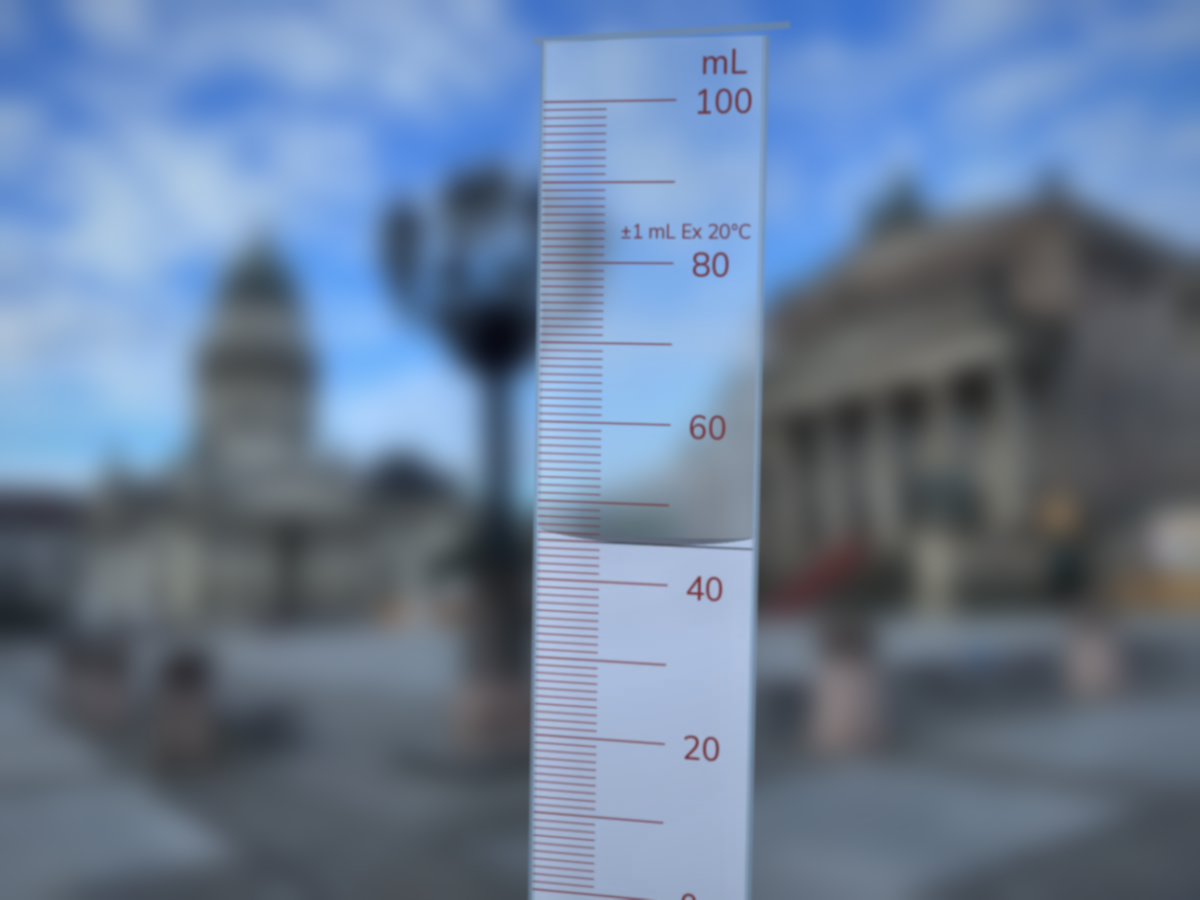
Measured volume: 45 mL
